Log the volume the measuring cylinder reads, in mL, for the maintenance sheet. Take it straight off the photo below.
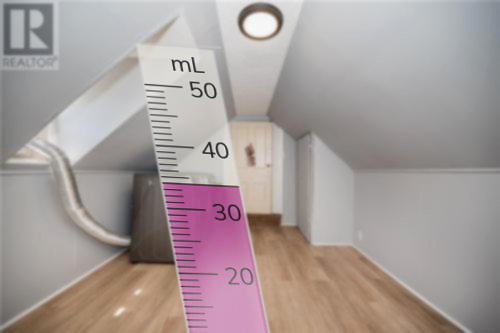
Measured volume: 34 mL
